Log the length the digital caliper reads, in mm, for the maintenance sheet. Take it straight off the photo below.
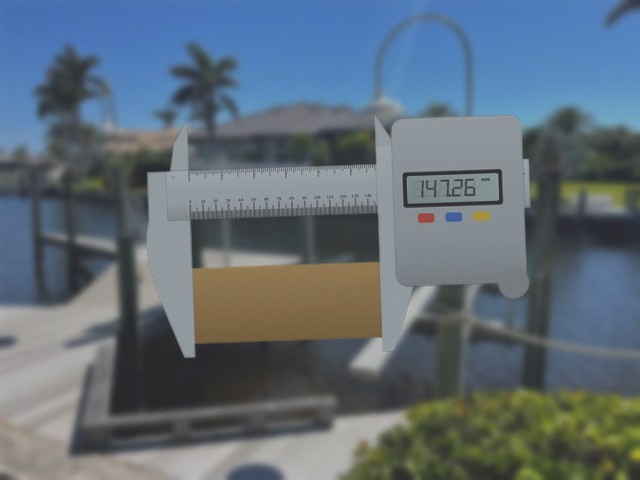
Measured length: 147.26 mm
